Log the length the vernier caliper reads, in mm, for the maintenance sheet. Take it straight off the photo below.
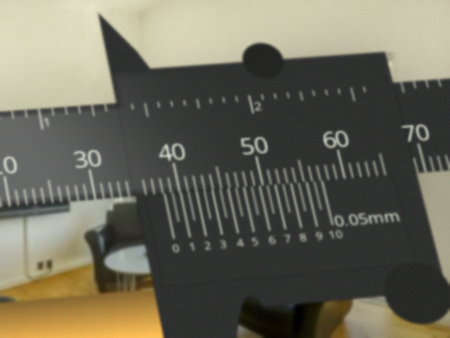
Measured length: 38.2 mm
